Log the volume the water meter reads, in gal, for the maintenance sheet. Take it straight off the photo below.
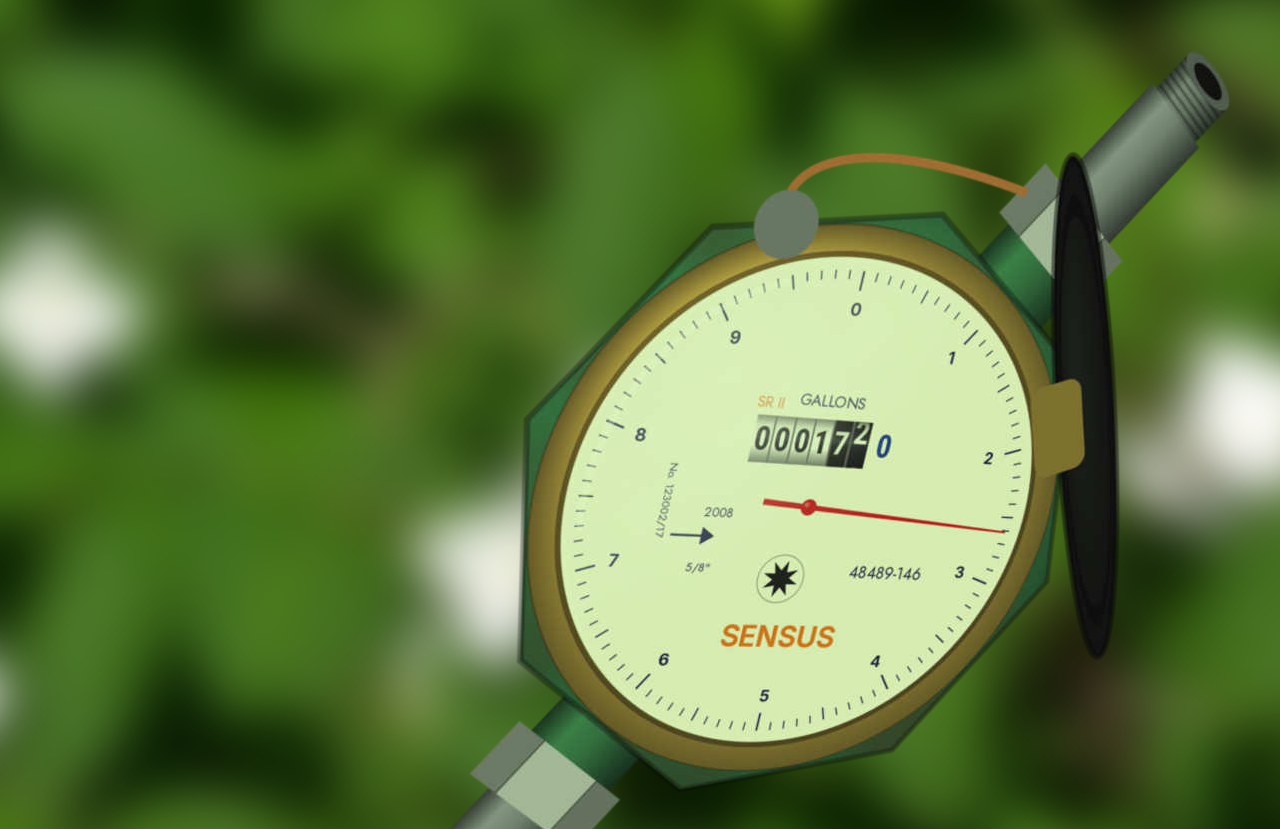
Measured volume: 1722.6 gal
